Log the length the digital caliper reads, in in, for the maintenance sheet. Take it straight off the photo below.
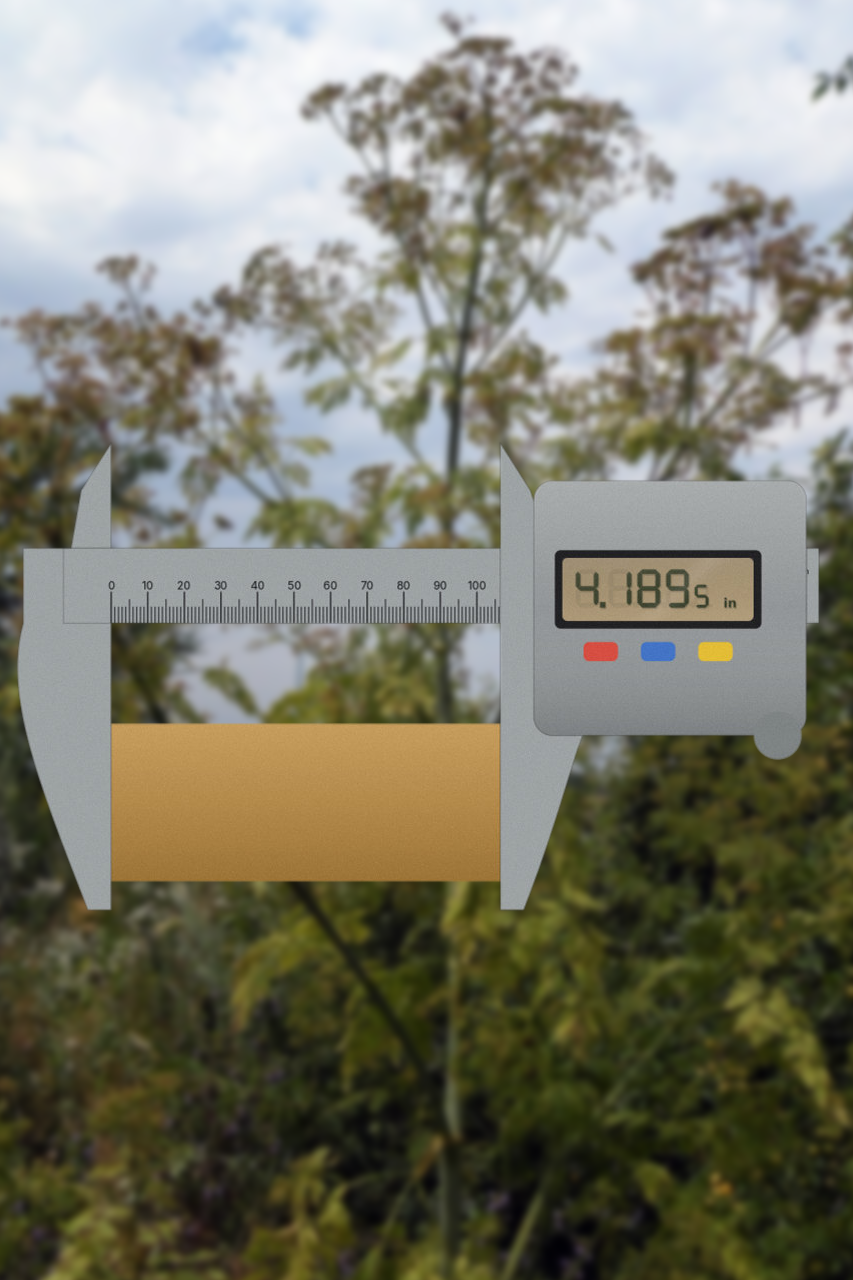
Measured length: 4.1895 in
